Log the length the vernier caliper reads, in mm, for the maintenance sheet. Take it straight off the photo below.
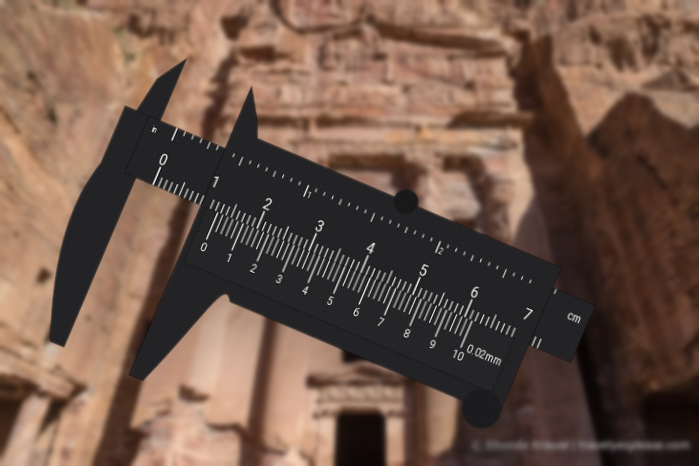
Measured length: 12.5 mm
